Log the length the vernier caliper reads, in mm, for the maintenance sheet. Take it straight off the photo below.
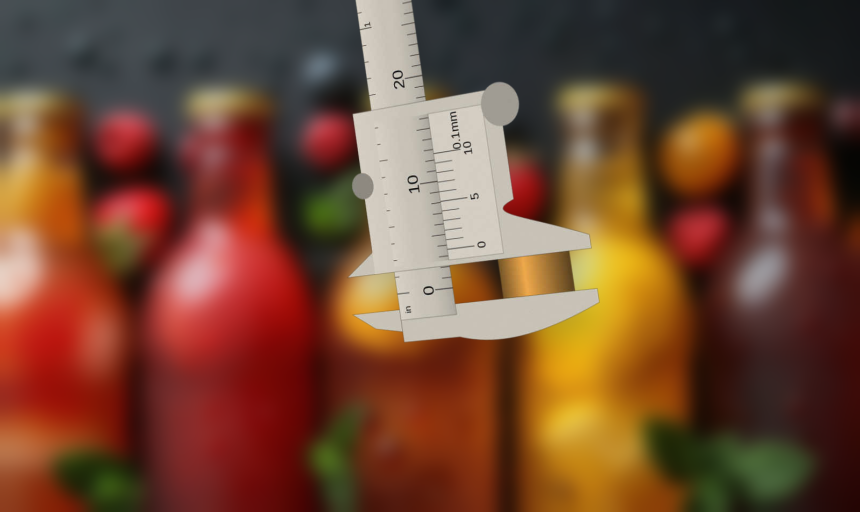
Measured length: 3.6 mm
